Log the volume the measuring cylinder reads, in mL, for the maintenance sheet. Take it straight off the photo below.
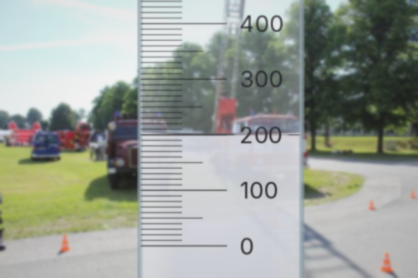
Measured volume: 200 mL
